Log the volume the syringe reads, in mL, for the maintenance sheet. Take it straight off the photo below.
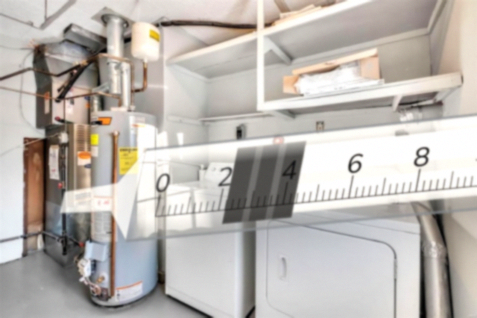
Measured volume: 2.2 mL
